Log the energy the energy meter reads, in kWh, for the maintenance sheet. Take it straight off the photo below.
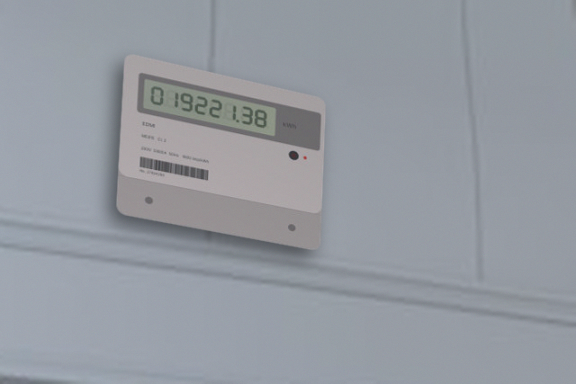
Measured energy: 19221.38 kWh
